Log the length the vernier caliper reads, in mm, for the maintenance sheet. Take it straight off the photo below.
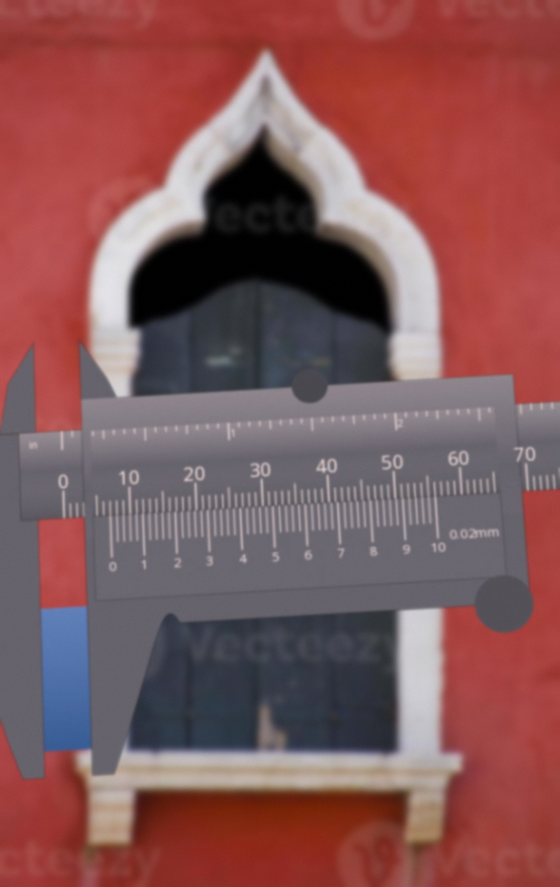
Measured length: 7.0 mm
